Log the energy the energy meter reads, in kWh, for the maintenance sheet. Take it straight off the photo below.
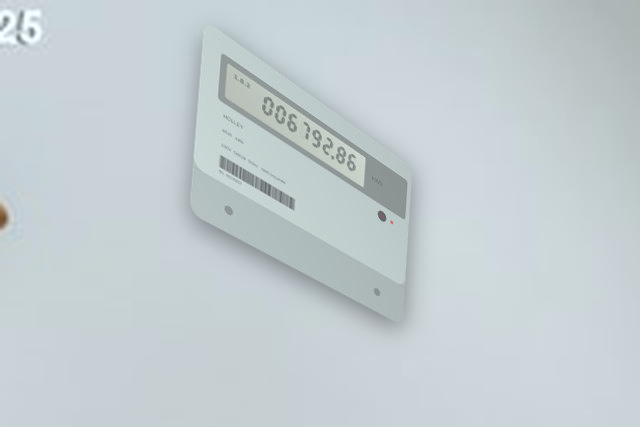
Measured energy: 6792.86 kWh
